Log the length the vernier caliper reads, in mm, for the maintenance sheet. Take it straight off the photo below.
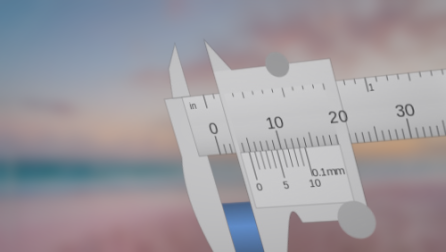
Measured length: 4.8 mm
